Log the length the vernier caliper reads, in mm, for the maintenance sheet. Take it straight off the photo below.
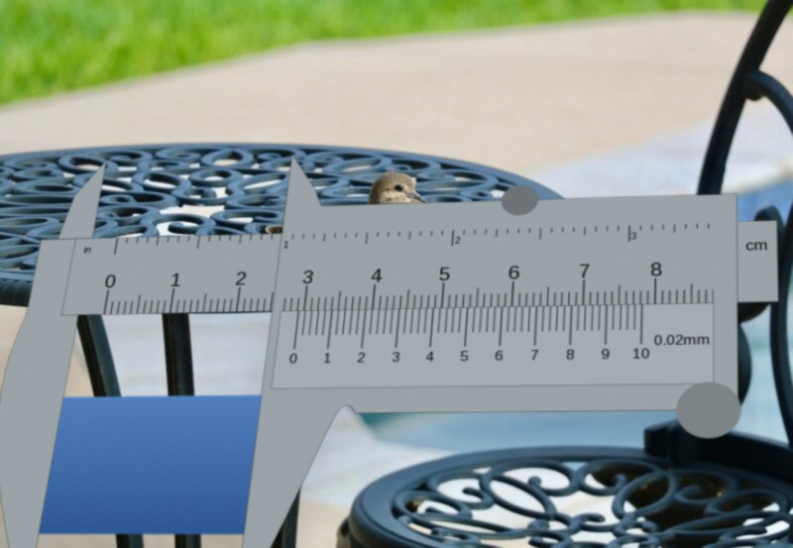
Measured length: 29.2 mm
